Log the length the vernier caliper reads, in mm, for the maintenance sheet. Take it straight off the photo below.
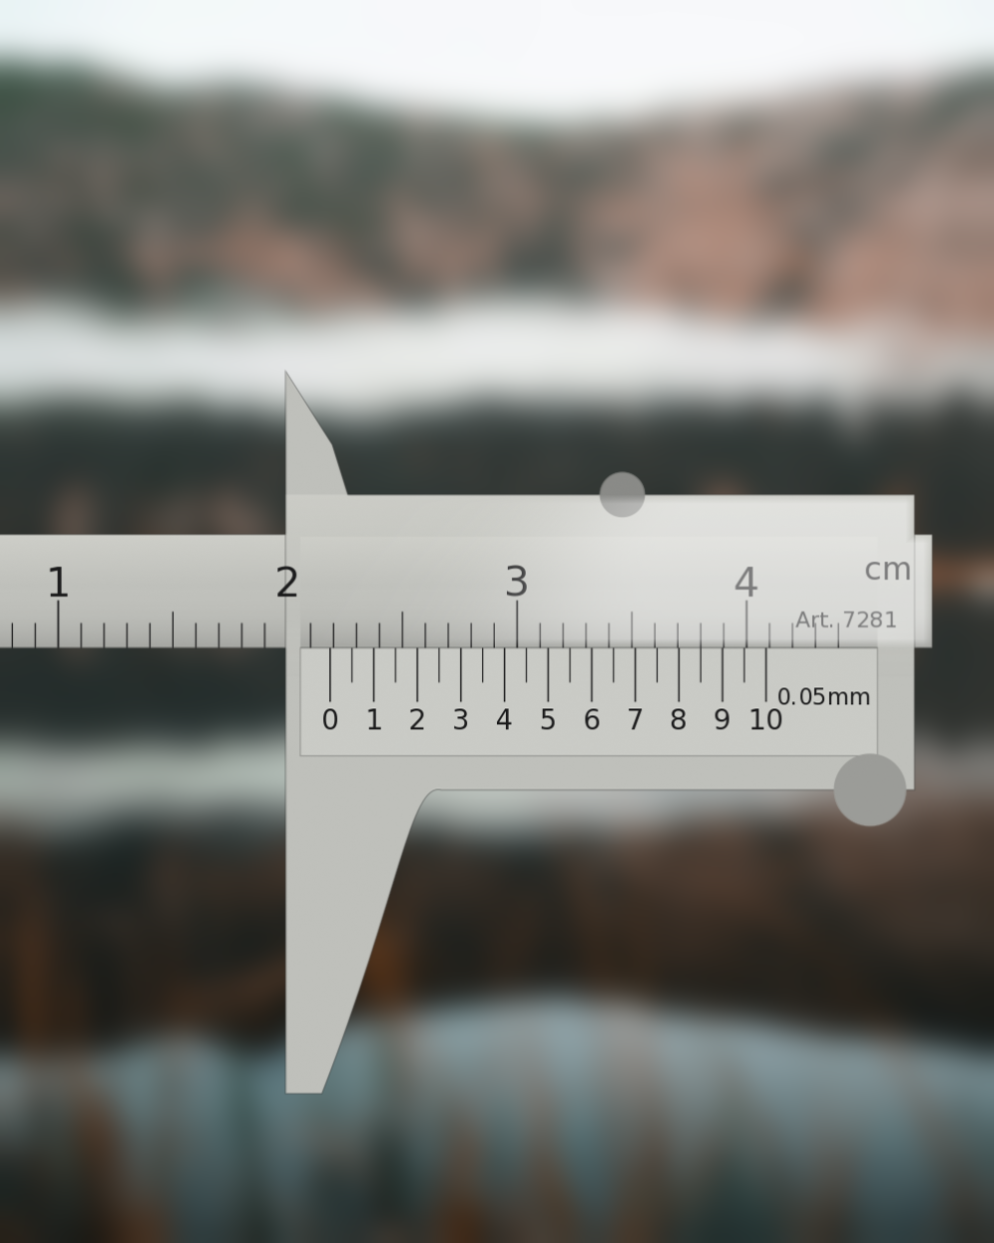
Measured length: 21.85 mm
